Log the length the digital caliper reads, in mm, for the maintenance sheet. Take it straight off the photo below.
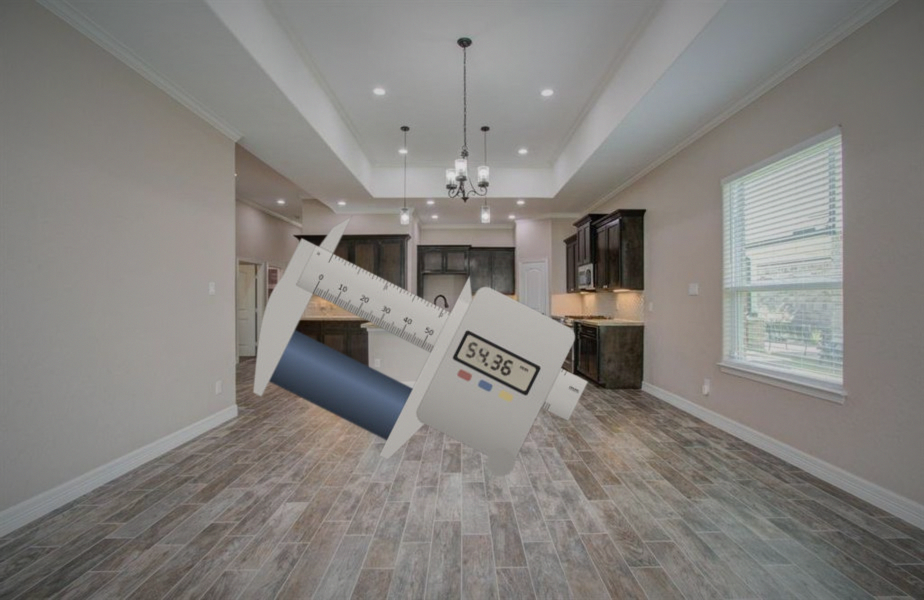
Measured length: 54.36 mm
